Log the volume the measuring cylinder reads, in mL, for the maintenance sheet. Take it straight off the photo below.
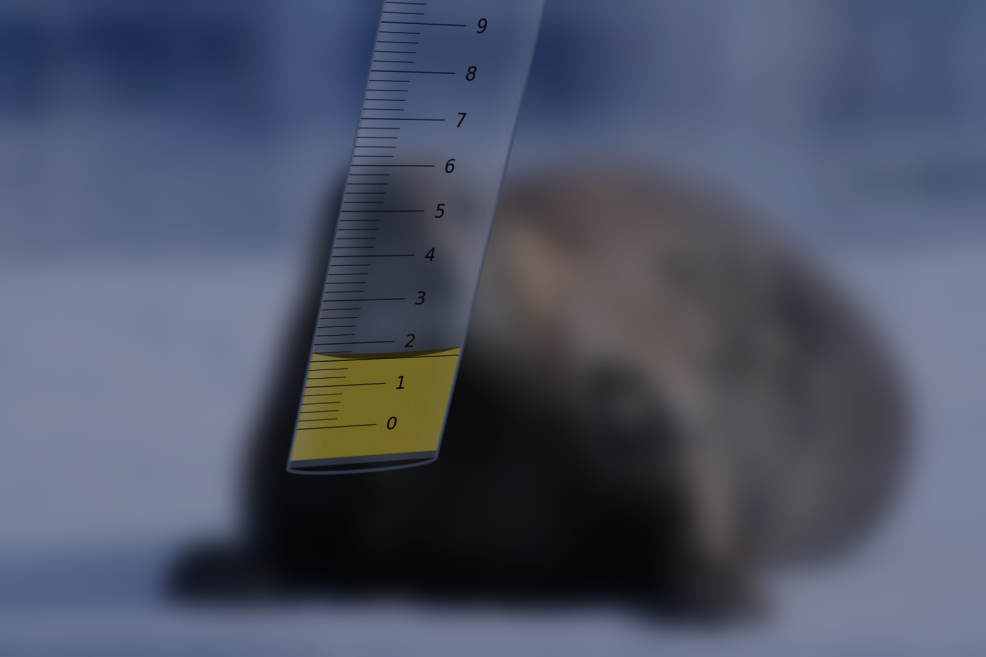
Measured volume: 1.6 mL
